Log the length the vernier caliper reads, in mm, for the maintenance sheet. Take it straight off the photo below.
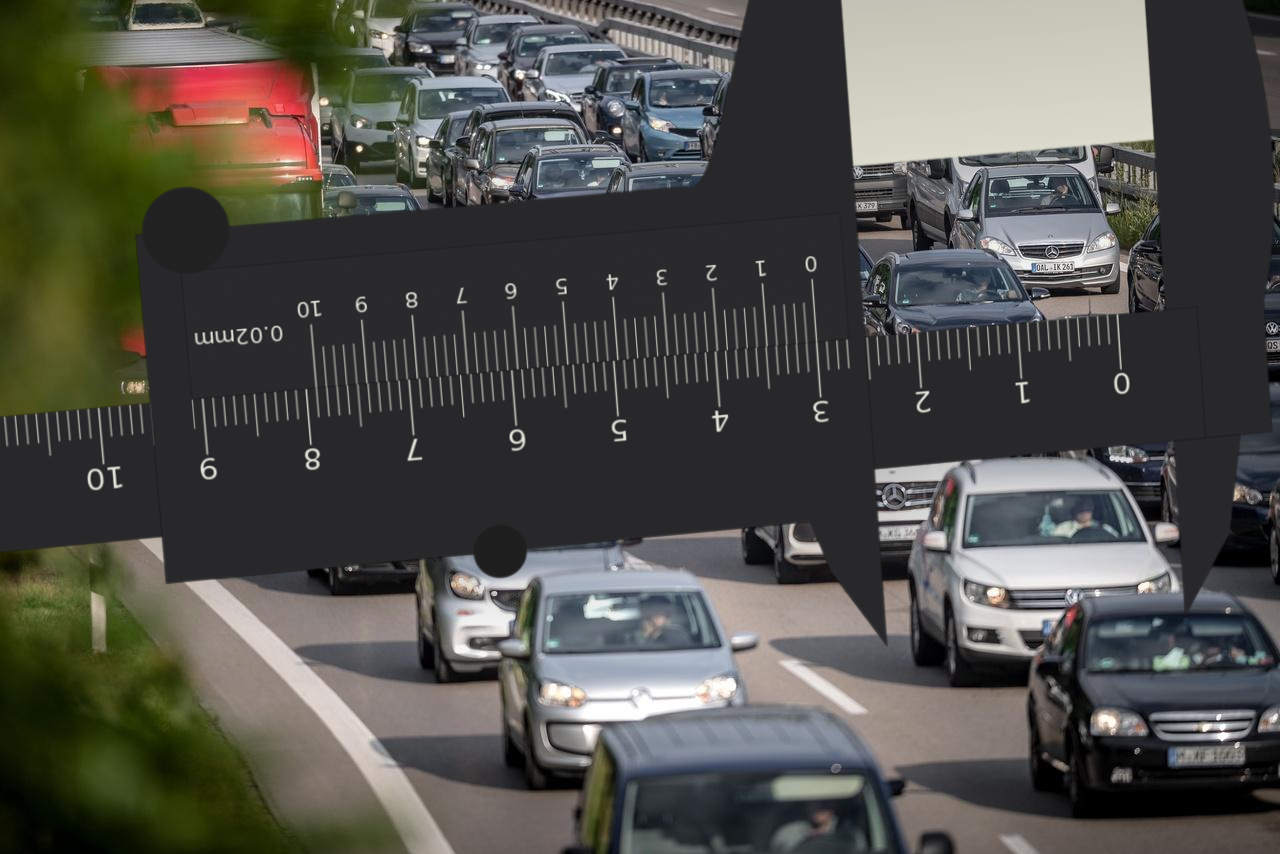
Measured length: 30.0 mm
